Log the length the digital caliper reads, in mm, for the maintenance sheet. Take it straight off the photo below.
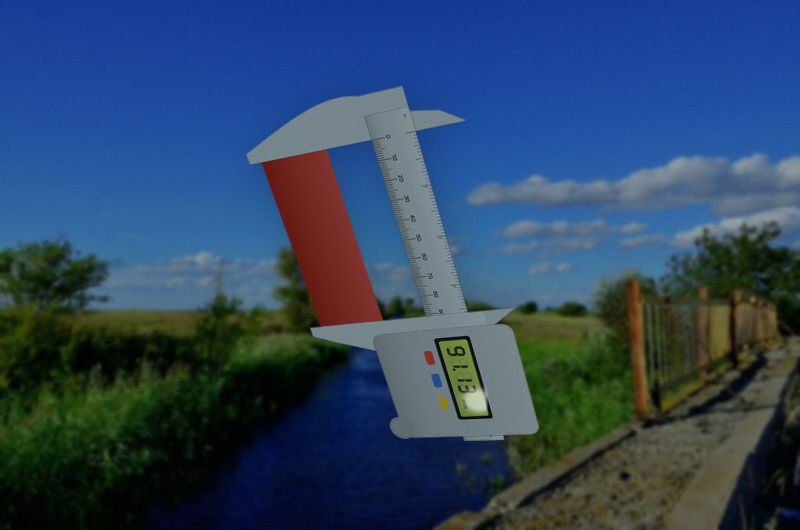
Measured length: 91.13 mm
